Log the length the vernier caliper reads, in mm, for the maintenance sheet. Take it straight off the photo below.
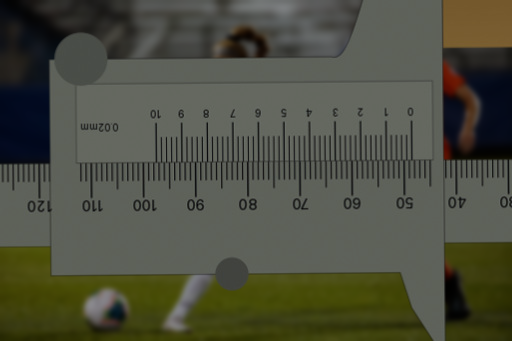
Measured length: 48.5 mm
